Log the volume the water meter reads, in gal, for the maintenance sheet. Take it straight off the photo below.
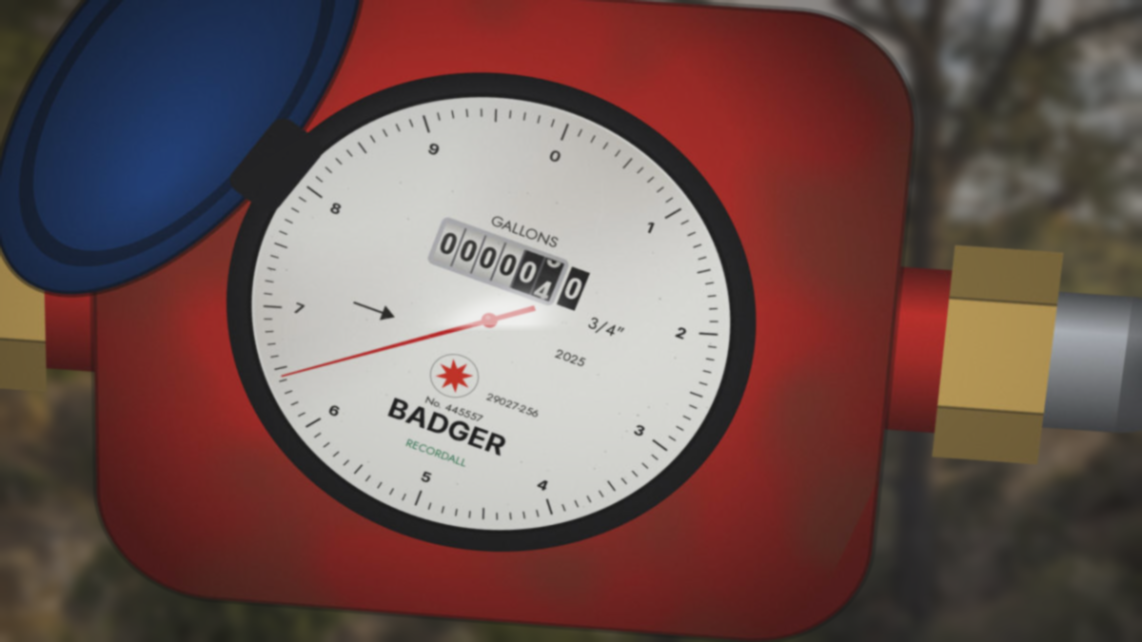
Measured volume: 36.4 gal
